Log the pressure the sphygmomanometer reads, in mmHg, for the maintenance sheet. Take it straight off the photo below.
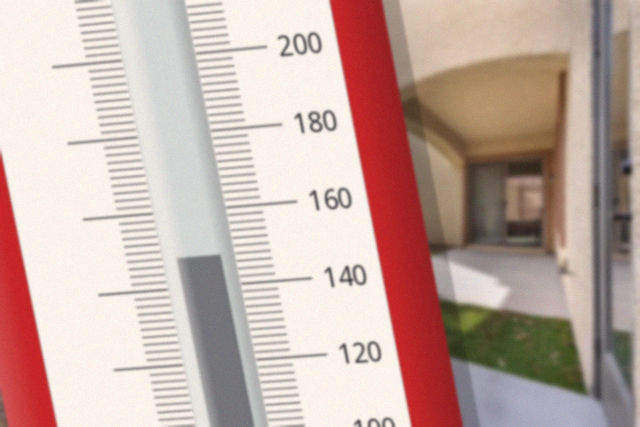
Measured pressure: 148 mmHg
